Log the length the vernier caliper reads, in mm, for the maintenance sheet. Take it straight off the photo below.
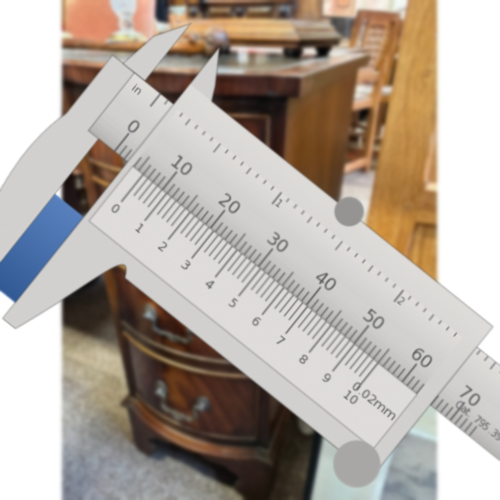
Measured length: 6.0 mm
